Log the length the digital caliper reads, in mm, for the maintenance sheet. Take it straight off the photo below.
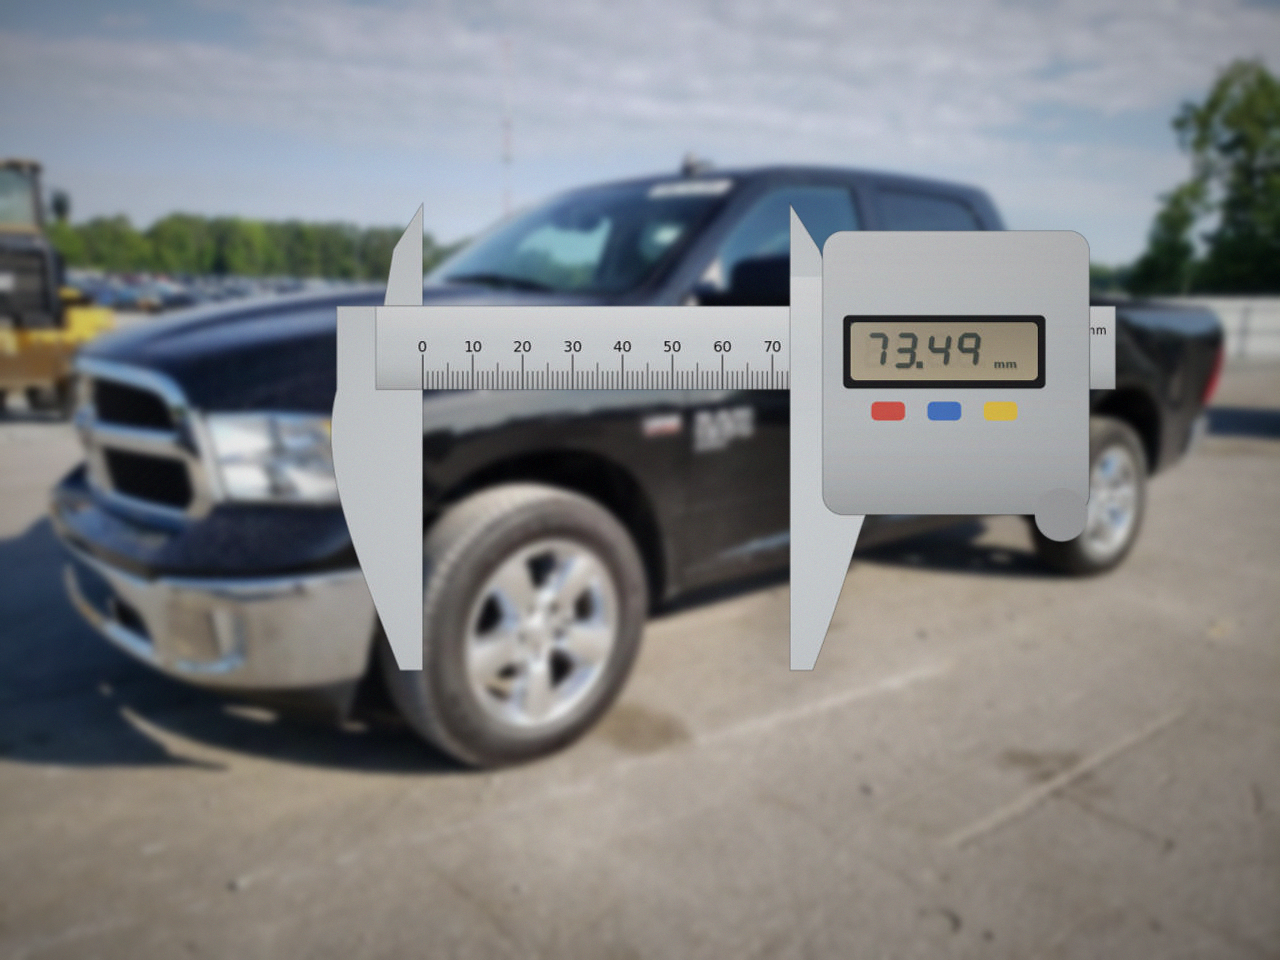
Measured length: 73.49 mm
